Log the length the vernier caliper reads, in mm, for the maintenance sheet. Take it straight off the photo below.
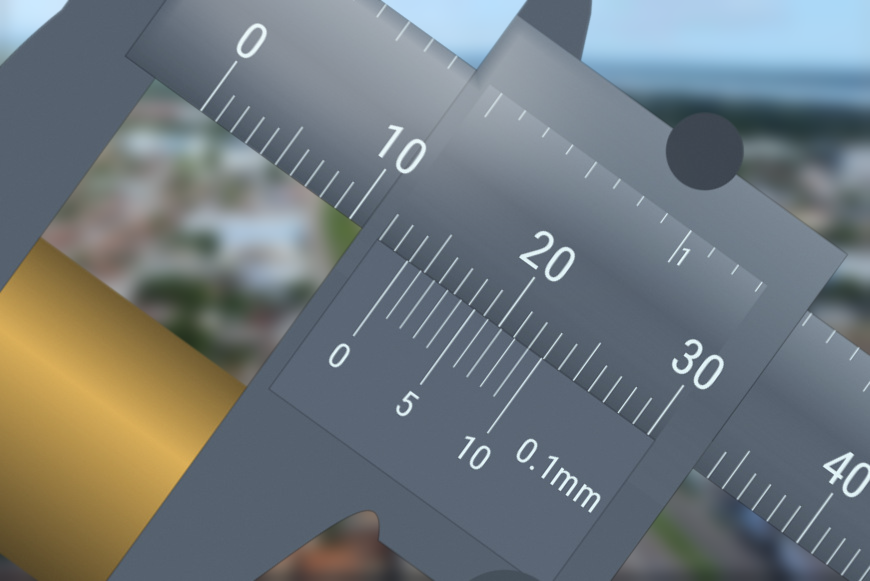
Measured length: 13.9 mm
